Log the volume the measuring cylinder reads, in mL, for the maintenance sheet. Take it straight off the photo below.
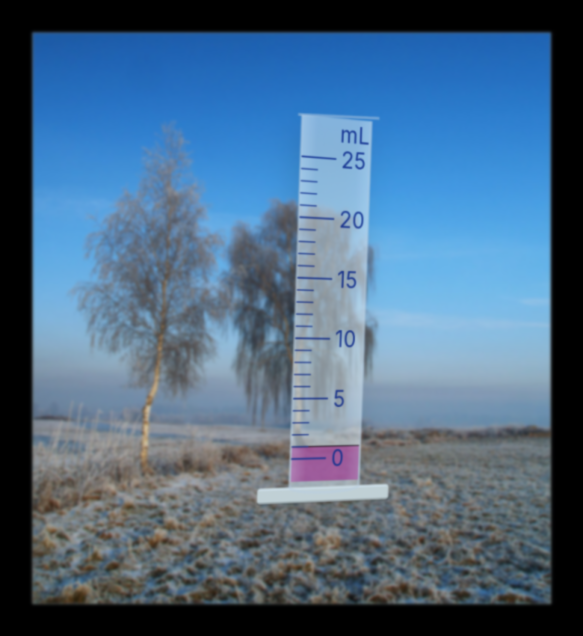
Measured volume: 1 mL
